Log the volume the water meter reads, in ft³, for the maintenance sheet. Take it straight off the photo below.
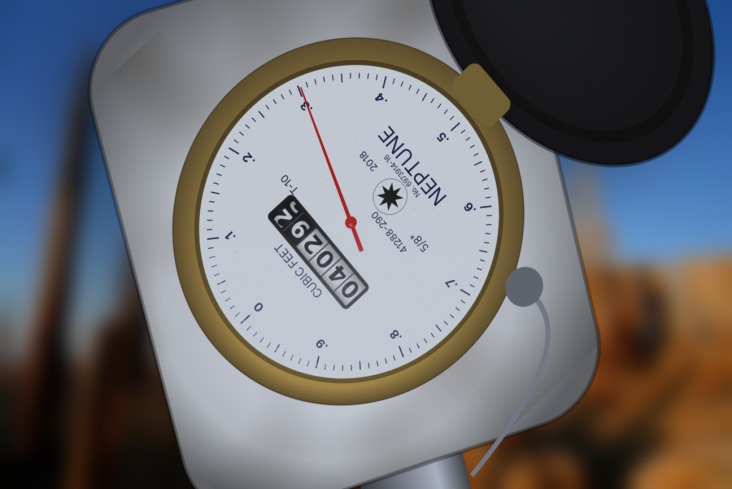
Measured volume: 40292.30 ft³
